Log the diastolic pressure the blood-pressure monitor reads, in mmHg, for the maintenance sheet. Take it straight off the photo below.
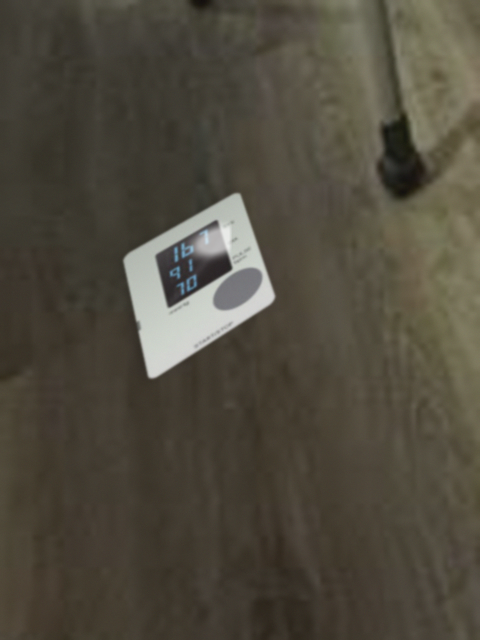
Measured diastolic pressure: 91 mmHg
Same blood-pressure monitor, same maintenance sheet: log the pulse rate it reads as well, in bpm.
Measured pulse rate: 70 bpm
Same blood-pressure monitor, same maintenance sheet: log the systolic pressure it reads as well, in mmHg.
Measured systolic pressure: 167 mmHg
